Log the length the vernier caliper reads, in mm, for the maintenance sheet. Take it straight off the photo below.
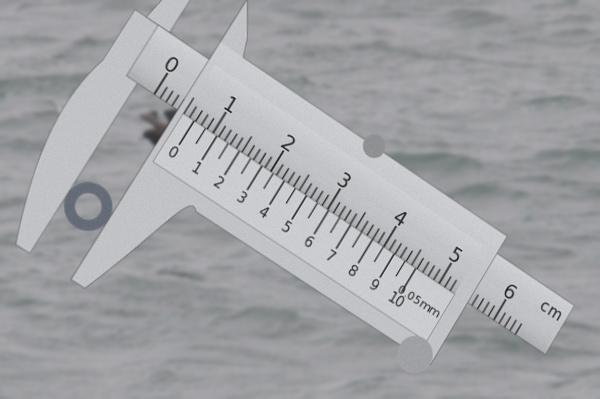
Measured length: 6.8 mm
